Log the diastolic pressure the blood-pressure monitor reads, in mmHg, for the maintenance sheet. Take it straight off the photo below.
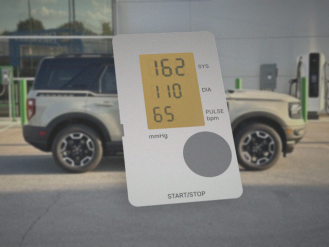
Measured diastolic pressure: 110 mmHg
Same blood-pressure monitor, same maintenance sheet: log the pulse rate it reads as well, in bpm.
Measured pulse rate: 65 bpm
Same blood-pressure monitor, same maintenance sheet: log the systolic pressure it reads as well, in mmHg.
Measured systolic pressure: 162 mmHg
